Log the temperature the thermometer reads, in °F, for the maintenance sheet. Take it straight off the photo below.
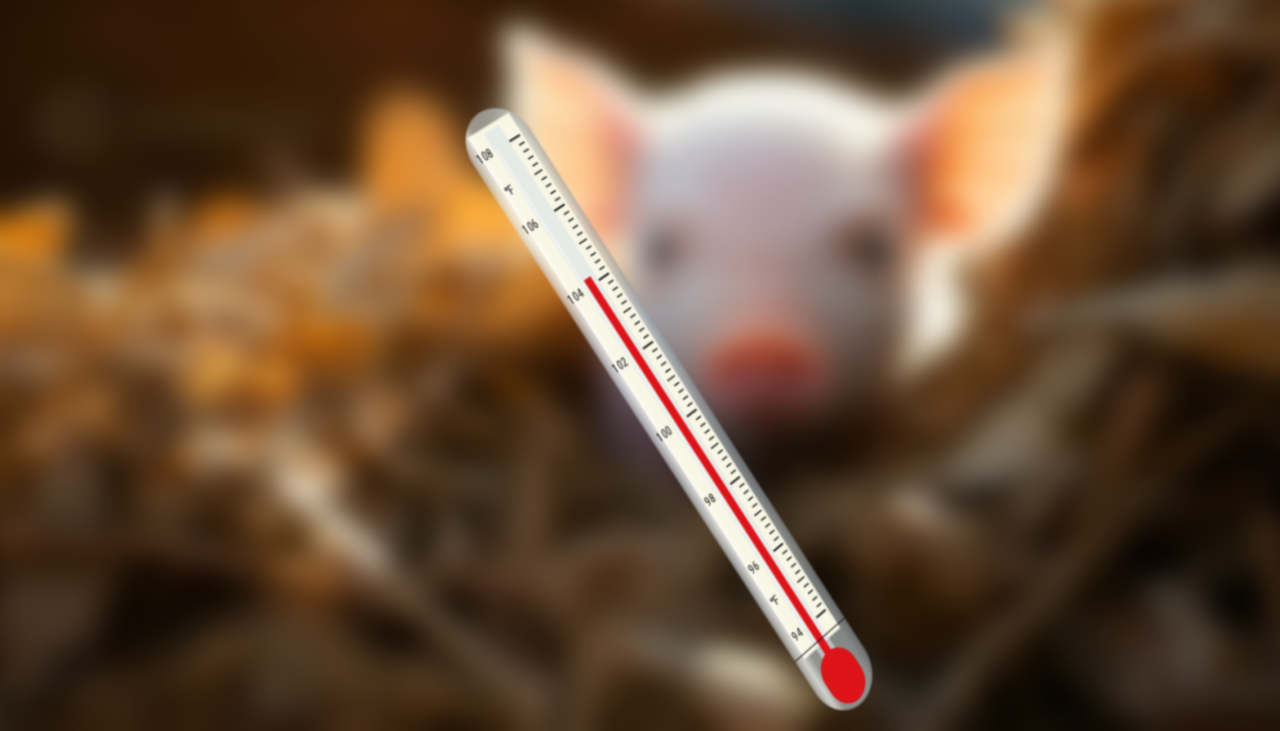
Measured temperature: 104.2 °F
